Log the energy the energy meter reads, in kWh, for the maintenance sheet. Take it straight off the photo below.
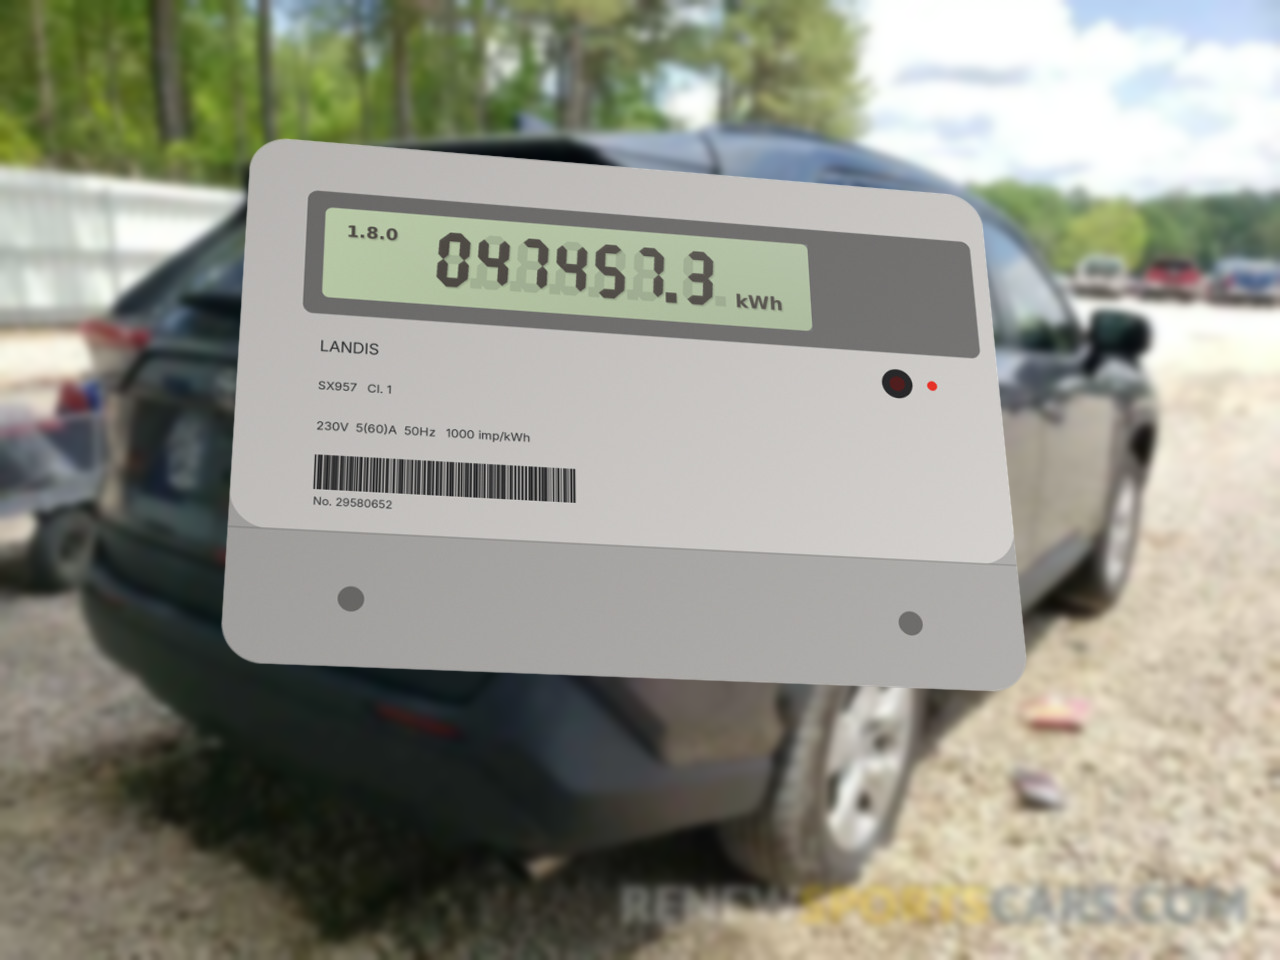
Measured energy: 47457.3 kWh
